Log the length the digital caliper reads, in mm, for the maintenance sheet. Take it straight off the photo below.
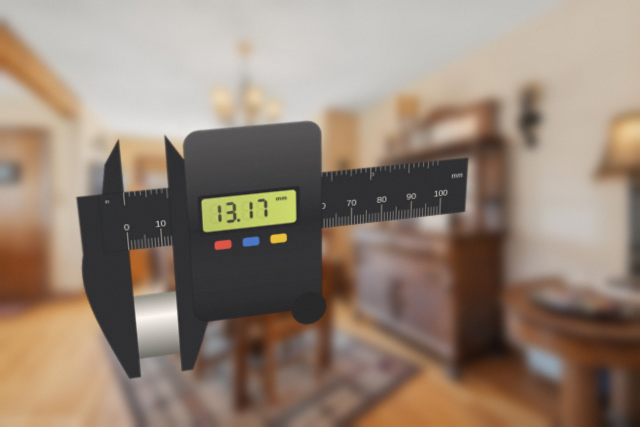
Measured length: 13.17 mm
